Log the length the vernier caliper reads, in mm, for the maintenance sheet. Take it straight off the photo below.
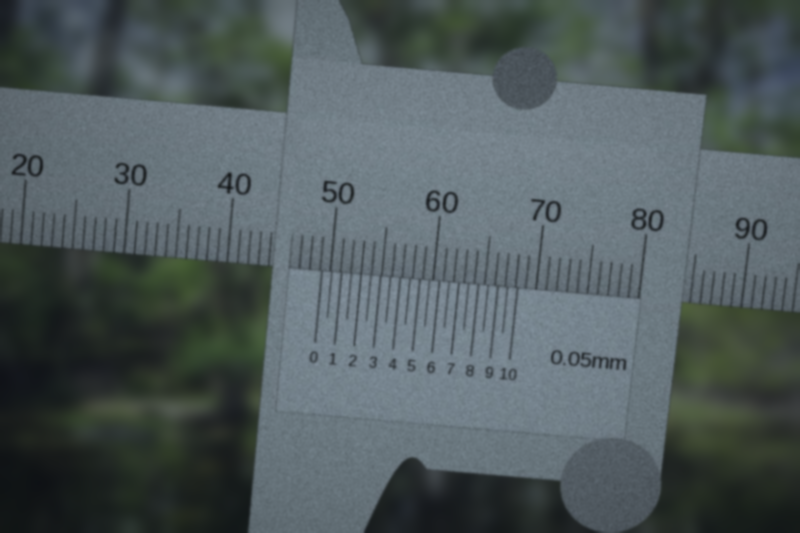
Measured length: 49.2 mm
